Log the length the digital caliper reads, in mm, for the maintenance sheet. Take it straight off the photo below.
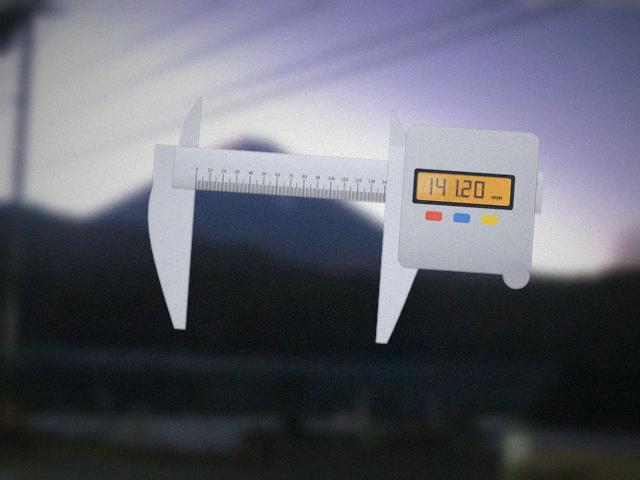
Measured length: 141.20 mm
